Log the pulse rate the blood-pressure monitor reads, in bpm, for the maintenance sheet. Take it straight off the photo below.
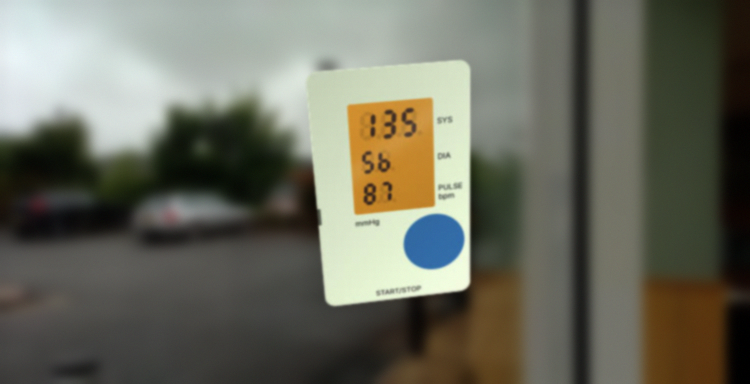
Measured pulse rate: 87 bpm
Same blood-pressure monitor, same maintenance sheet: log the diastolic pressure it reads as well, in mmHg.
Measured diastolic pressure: 56 mmHg
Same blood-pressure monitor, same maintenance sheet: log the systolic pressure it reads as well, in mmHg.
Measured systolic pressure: 135 mmHg
